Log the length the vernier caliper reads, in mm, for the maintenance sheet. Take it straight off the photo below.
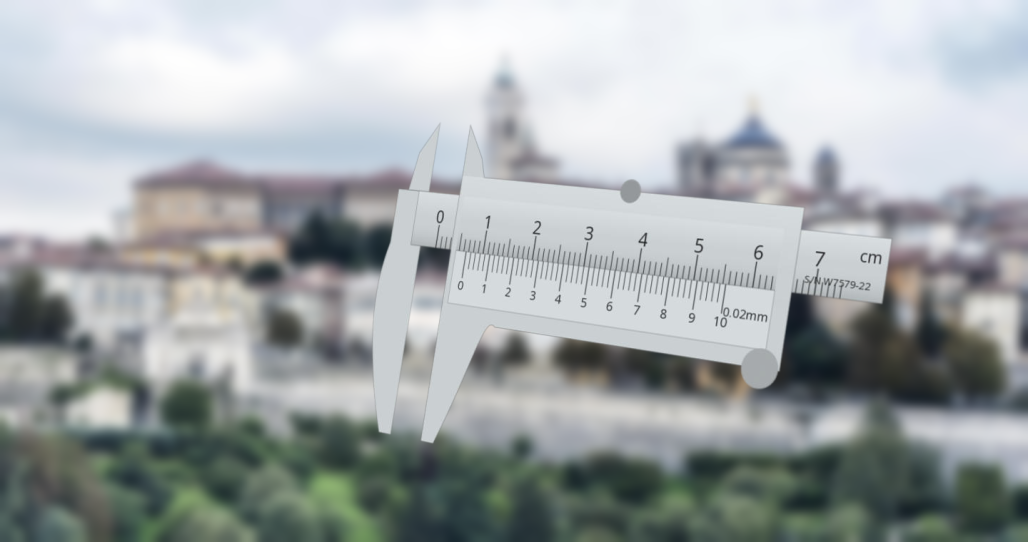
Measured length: 6.5 mm
